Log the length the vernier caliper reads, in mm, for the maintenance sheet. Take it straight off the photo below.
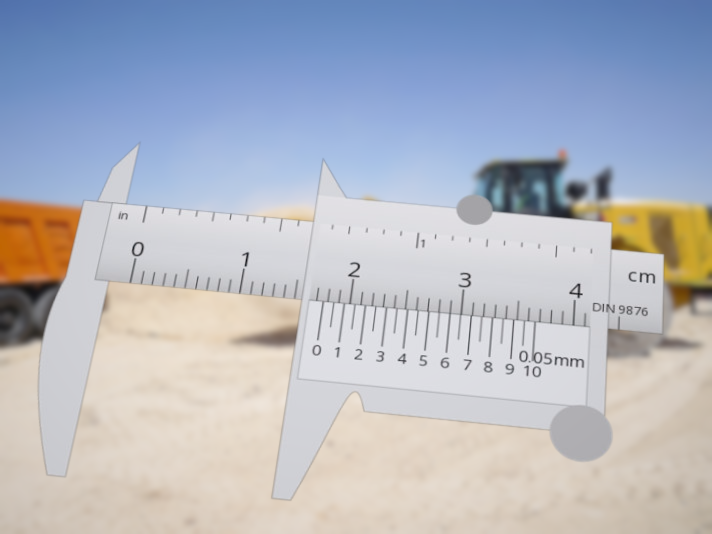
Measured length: 17.6 mm
